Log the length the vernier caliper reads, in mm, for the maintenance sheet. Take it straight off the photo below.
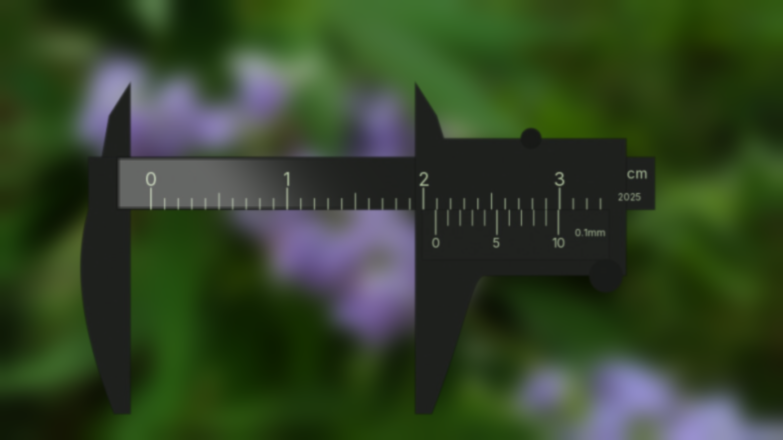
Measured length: 20.9 mm
